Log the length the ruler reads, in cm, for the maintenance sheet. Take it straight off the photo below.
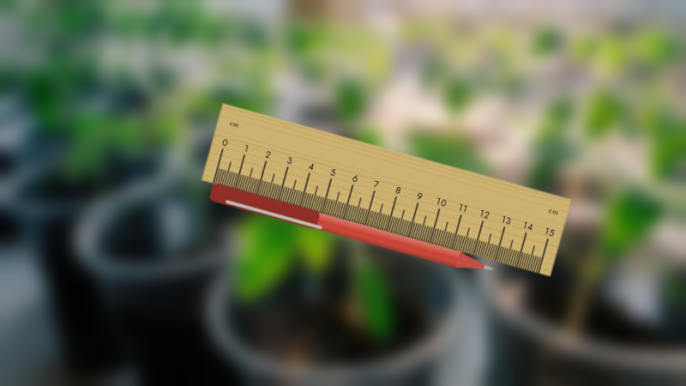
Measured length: 13 cm
